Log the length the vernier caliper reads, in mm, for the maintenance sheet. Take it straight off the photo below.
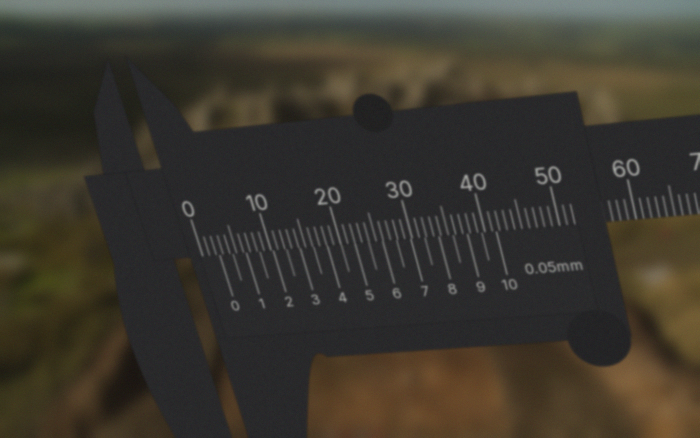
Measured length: 2.5 mm
